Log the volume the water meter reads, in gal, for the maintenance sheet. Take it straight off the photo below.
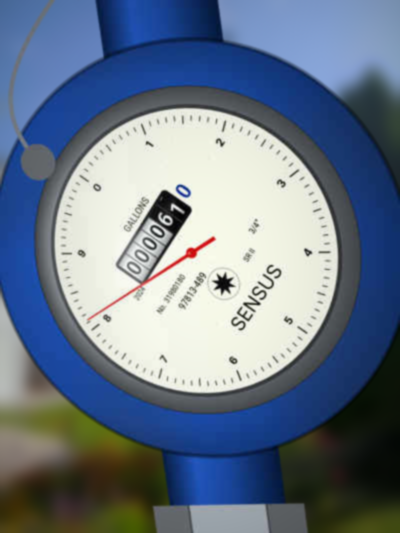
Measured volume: 608.1 gal
